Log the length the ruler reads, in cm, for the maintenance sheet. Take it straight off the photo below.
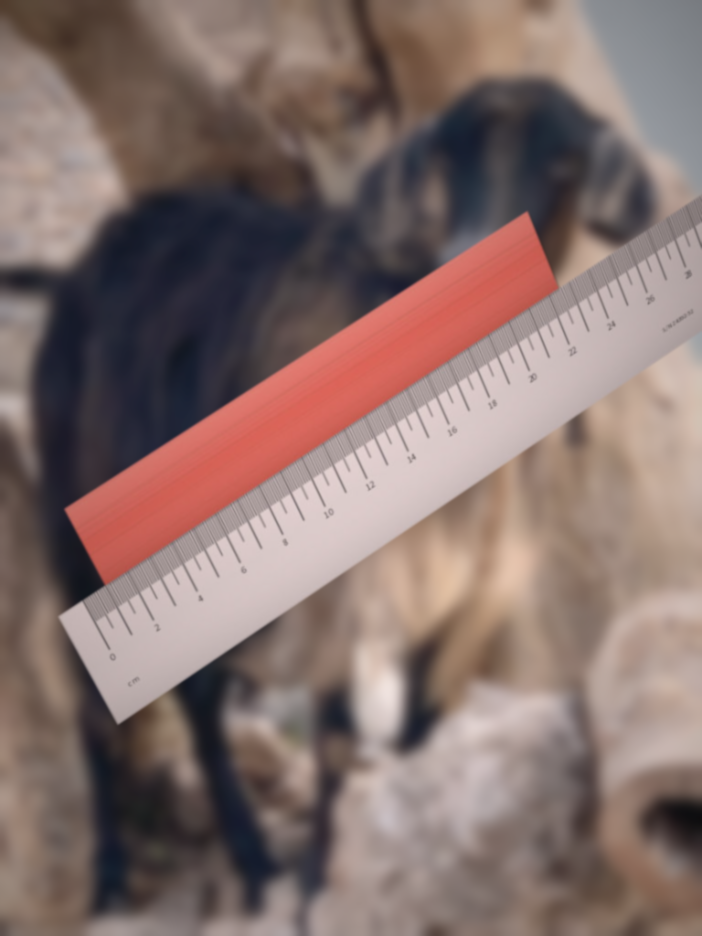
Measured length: 21.5 cm
